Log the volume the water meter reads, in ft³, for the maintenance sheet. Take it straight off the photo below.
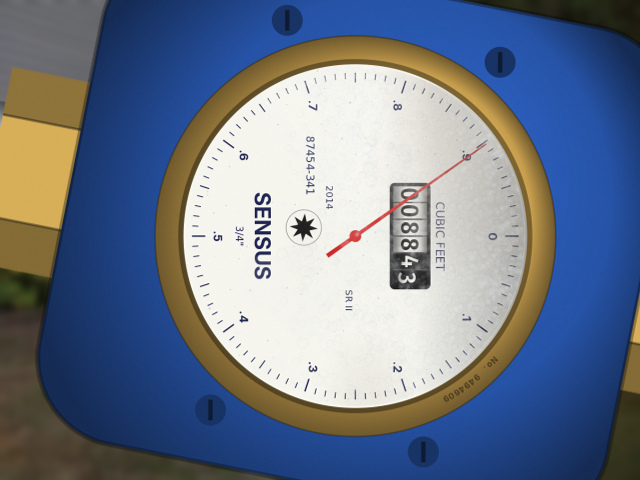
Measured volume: 8842.90 ft³
